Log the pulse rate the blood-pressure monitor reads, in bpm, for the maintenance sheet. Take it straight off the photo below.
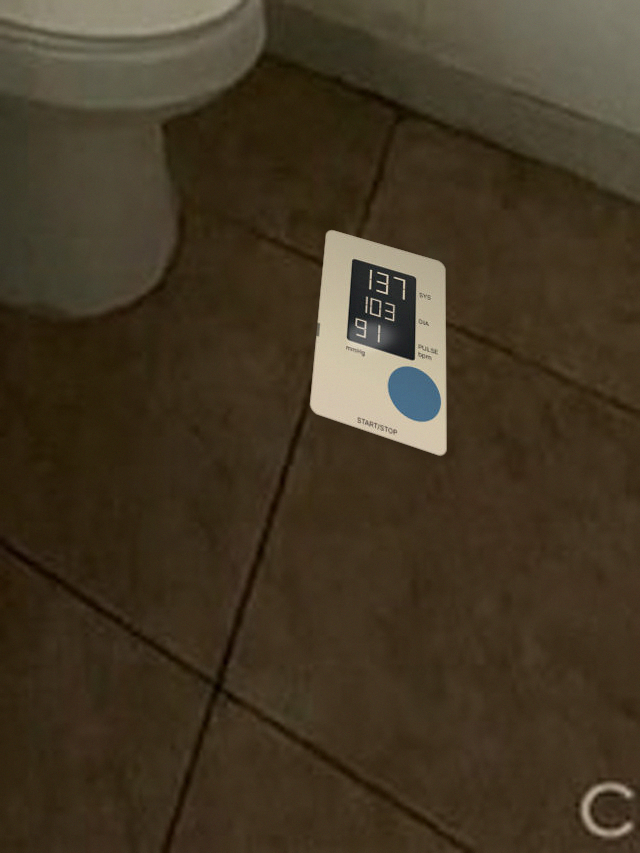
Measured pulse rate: 91 bpm
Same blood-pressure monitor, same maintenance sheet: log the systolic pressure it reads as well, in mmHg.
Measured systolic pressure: 137 mmHg
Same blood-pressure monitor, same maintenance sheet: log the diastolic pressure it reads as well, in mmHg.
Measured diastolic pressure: 103 mmHg
